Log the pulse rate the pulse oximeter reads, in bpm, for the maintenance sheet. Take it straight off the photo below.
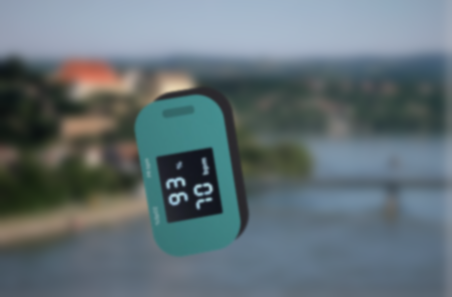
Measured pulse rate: 70 bpm
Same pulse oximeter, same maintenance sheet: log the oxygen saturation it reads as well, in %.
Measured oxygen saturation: 93 %
